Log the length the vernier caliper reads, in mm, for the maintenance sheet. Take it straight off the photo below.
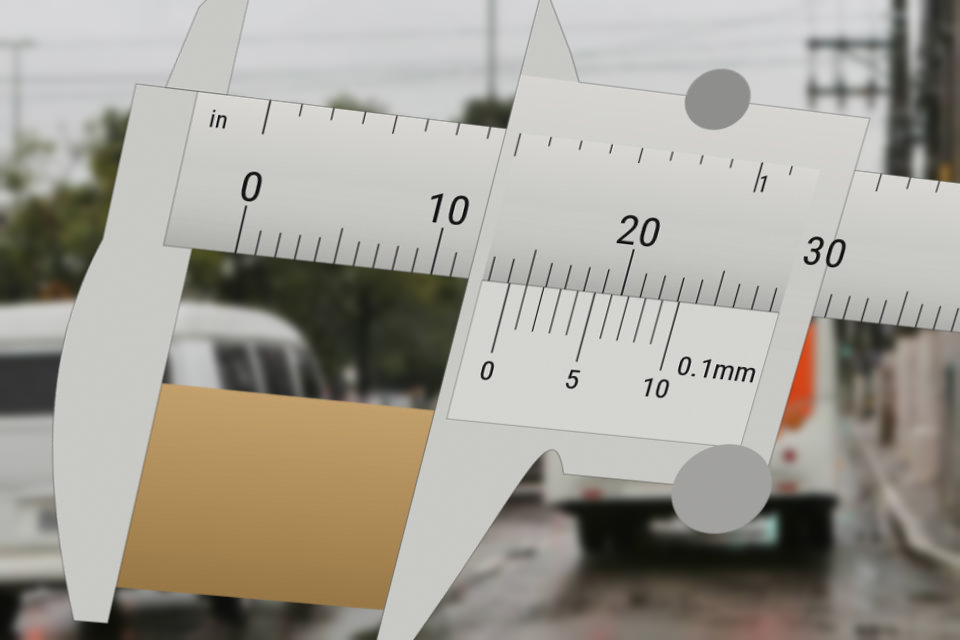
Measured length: 14.1 mm
